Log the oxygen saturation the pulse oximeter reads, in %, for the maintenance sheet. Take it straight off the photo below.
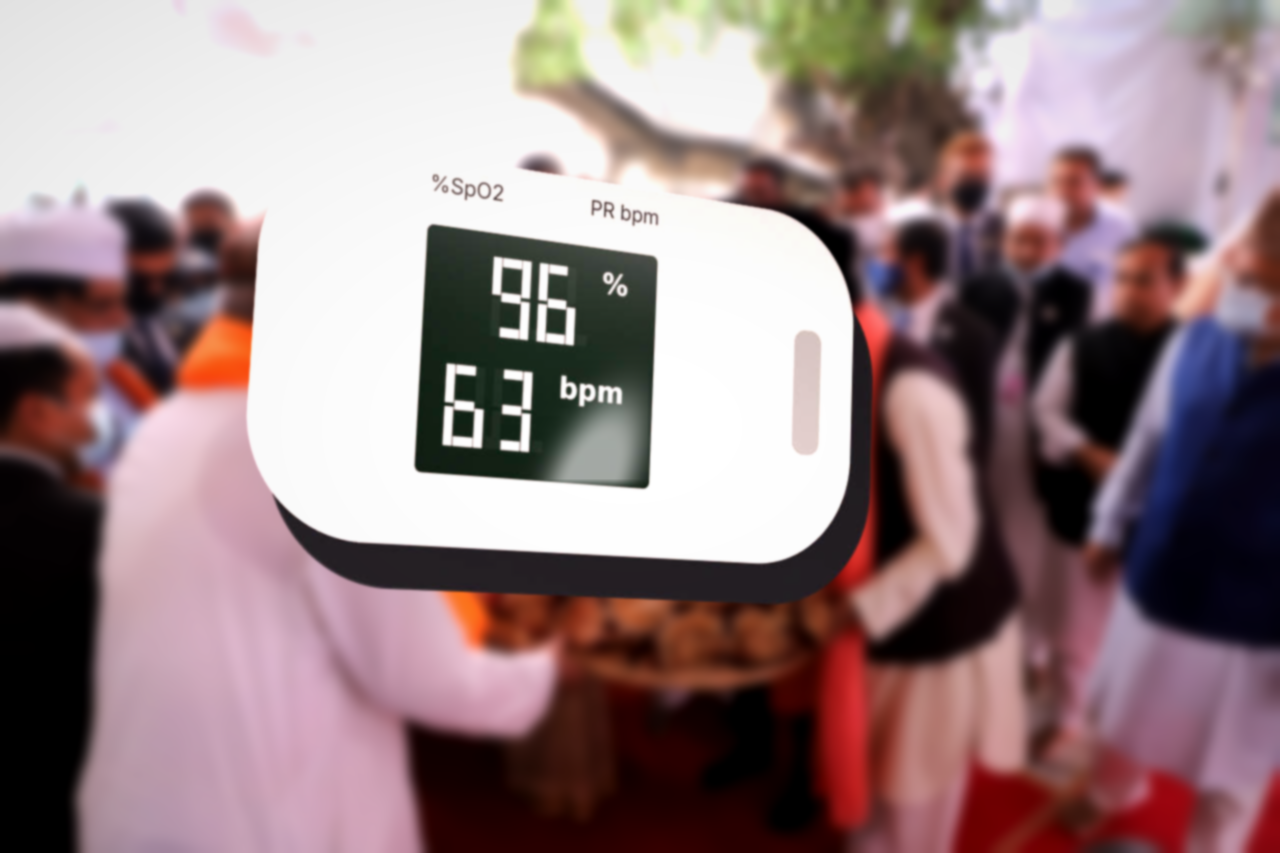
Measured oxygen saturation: 96 %
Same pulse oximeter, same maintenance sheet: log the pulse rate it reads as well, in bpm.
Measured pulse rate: 63 bpm
